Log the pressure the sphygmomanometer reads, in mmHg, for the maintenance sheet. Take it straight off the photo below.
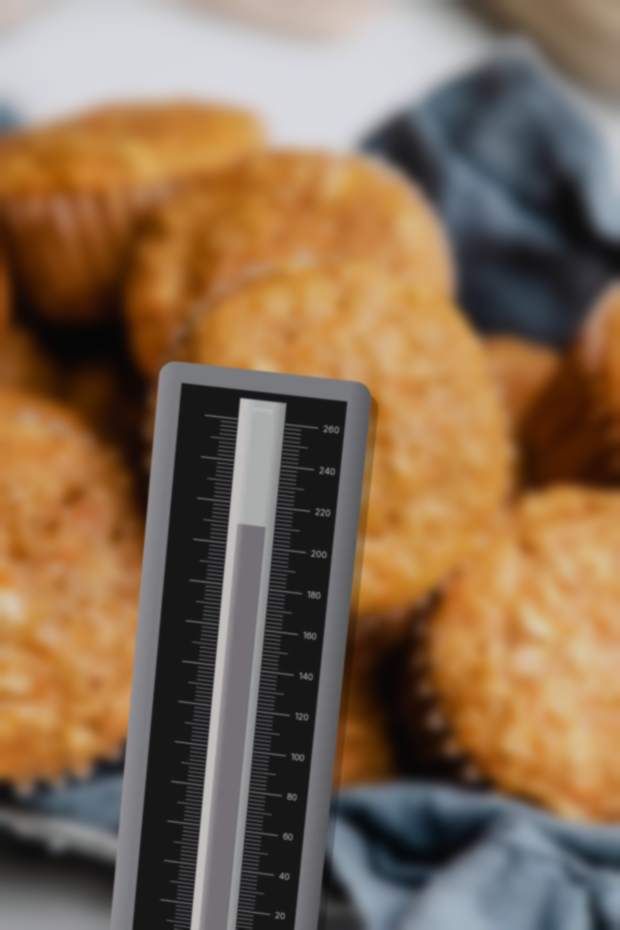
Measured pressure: 210 mmHg
